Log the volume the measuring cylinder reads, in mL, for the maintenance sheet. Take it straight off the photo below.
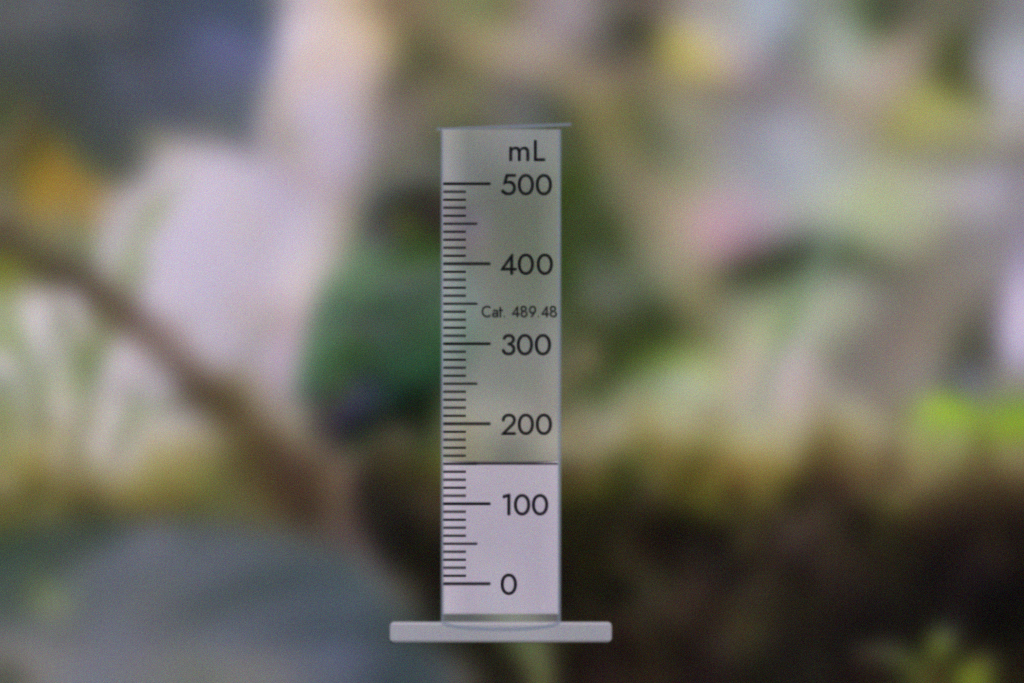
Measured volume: 150 mL
